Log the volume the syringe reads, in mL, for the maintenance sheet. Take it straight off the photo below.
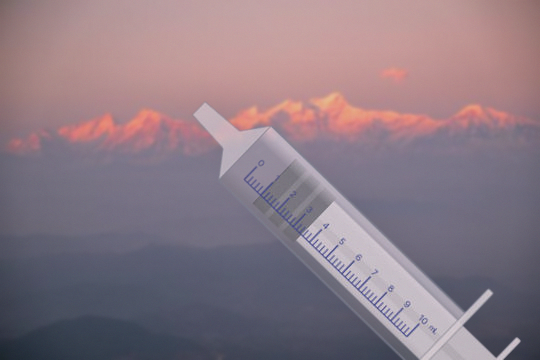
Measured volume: 1 mL
